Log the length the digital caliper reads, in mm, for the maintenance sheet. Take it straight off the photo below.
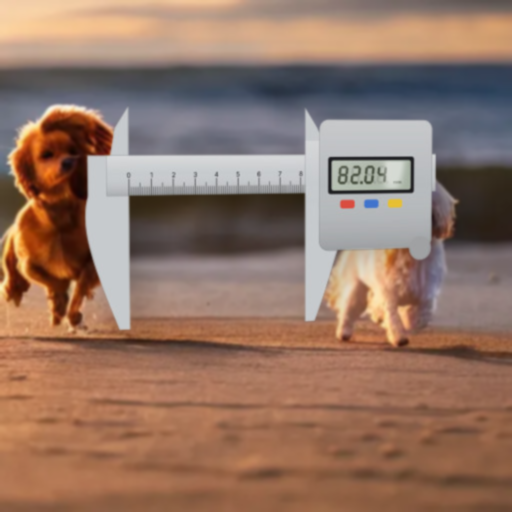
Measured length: 82.04 mm
